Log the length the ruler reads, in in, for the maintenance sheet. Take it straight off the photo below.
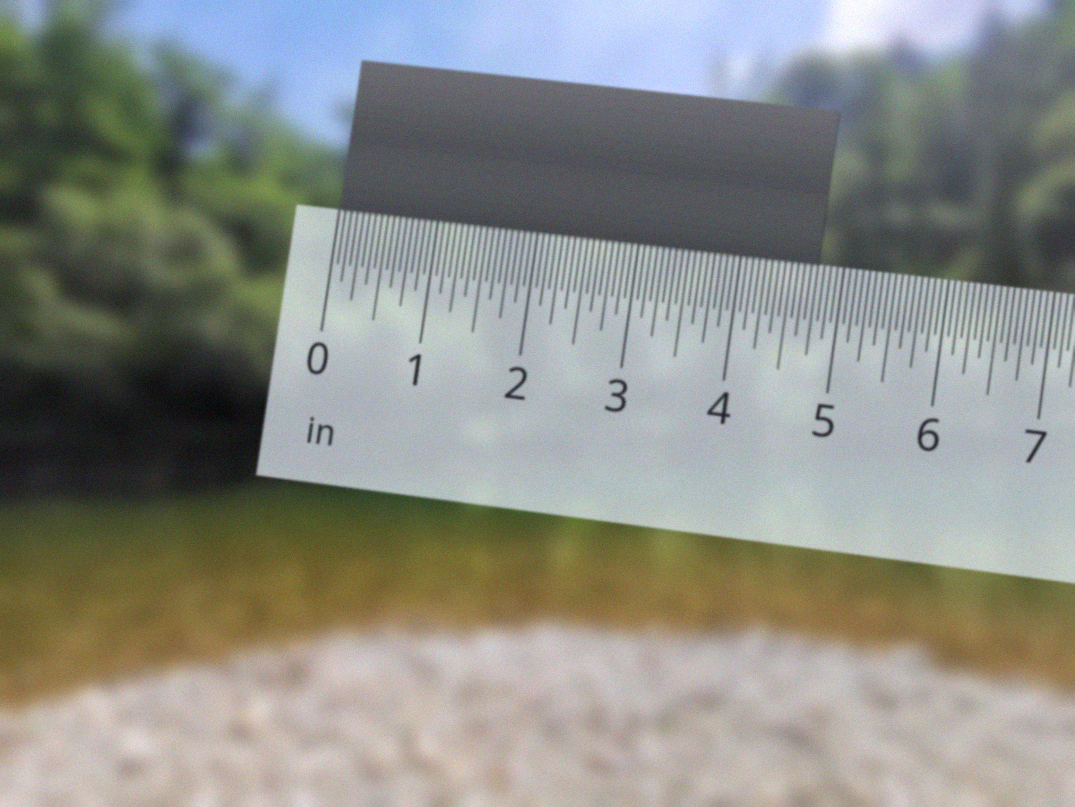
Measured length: 4.75 in
